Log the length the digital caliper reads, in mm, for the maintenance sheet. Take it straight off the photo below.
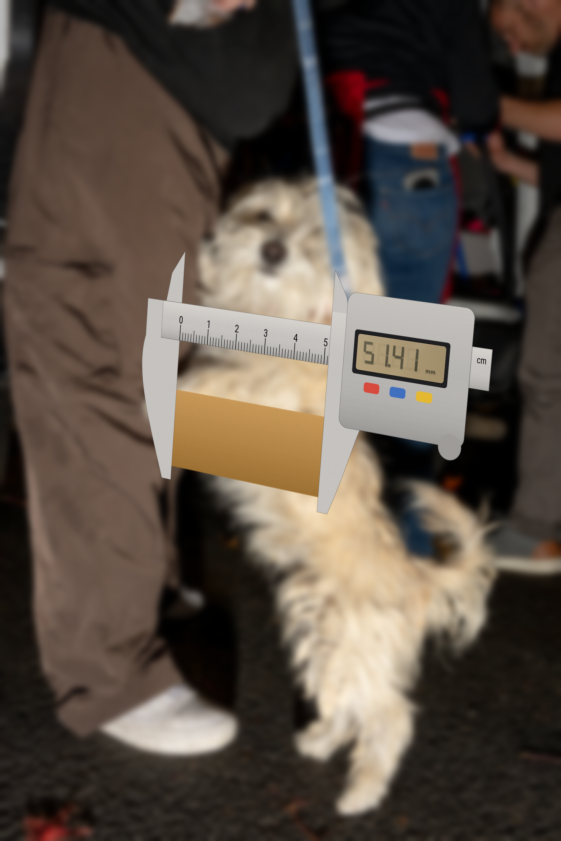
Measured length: 51.41 mm
